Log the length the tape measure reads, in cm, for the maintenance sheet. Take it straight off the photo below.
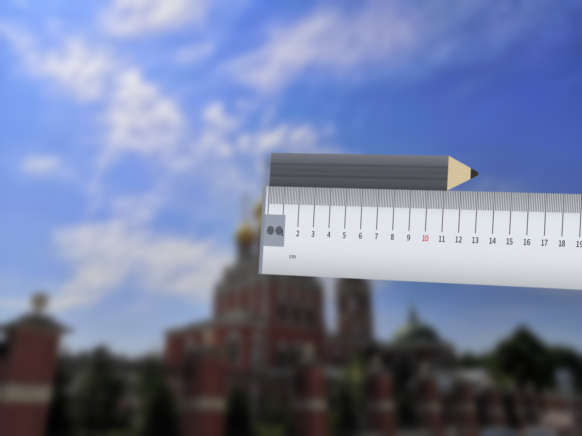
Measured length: 13 cm
